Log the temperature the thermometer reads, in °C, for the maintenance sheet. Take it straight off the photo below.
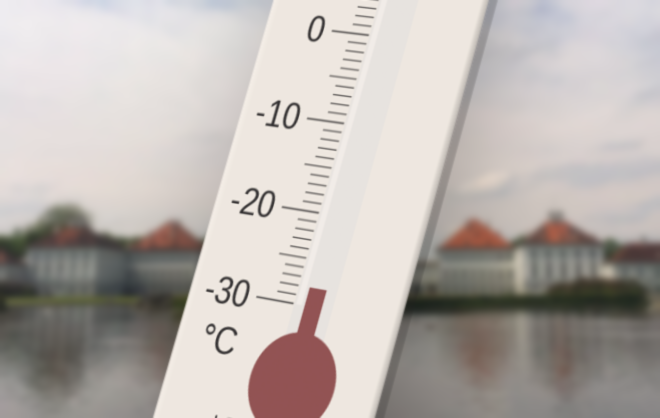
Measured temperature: -28 °C
